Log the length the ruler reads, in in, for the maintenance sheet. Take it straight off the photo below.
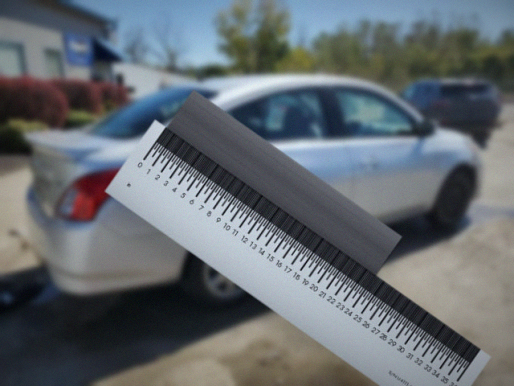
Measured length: 24 in
